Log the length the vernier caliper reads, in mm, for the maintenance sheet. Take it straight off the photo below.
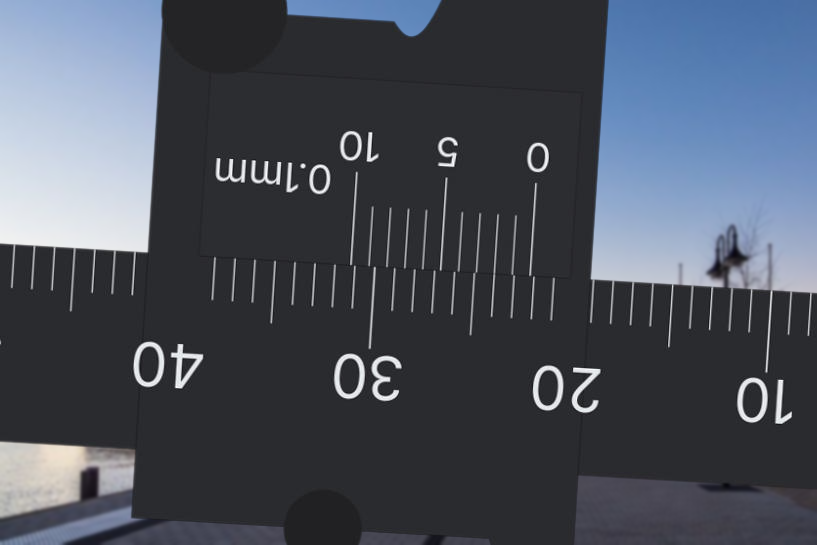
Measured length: 22.2 mm
